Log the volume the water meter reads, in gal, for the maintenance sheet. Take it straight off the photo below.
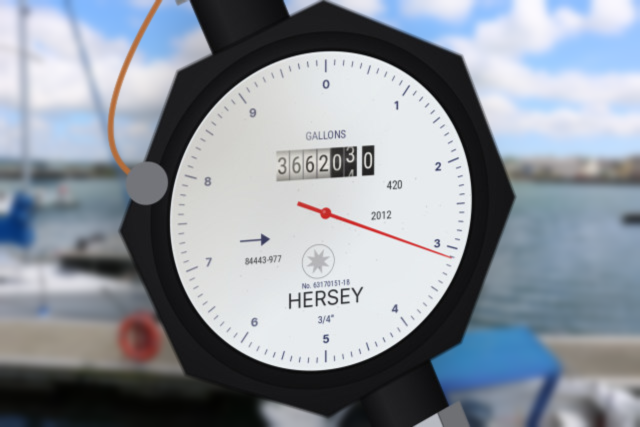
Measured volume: 3662033.1 gal
